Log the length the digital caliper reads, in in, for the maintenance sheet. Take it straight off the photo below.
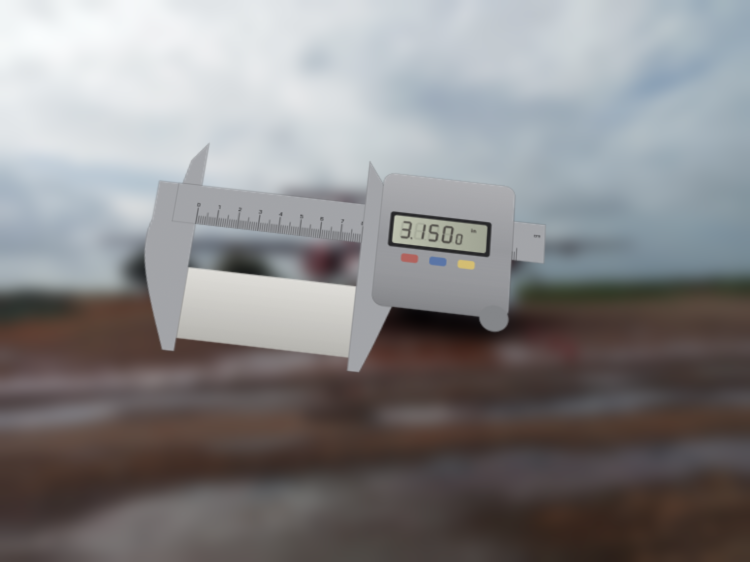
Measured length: 3.1500 in
